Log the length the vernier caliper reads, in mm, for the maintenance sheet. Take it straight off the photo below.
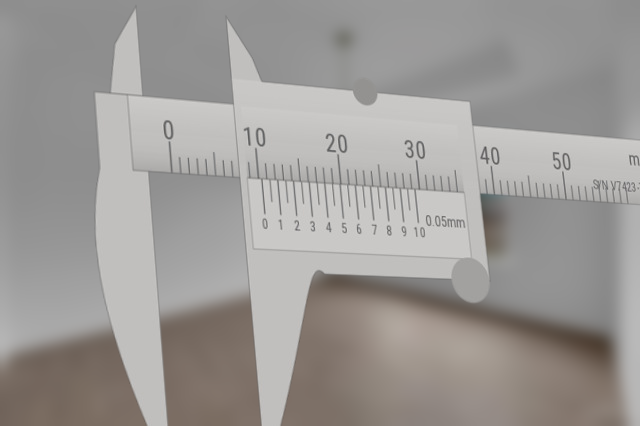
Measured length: 10.4 mm
